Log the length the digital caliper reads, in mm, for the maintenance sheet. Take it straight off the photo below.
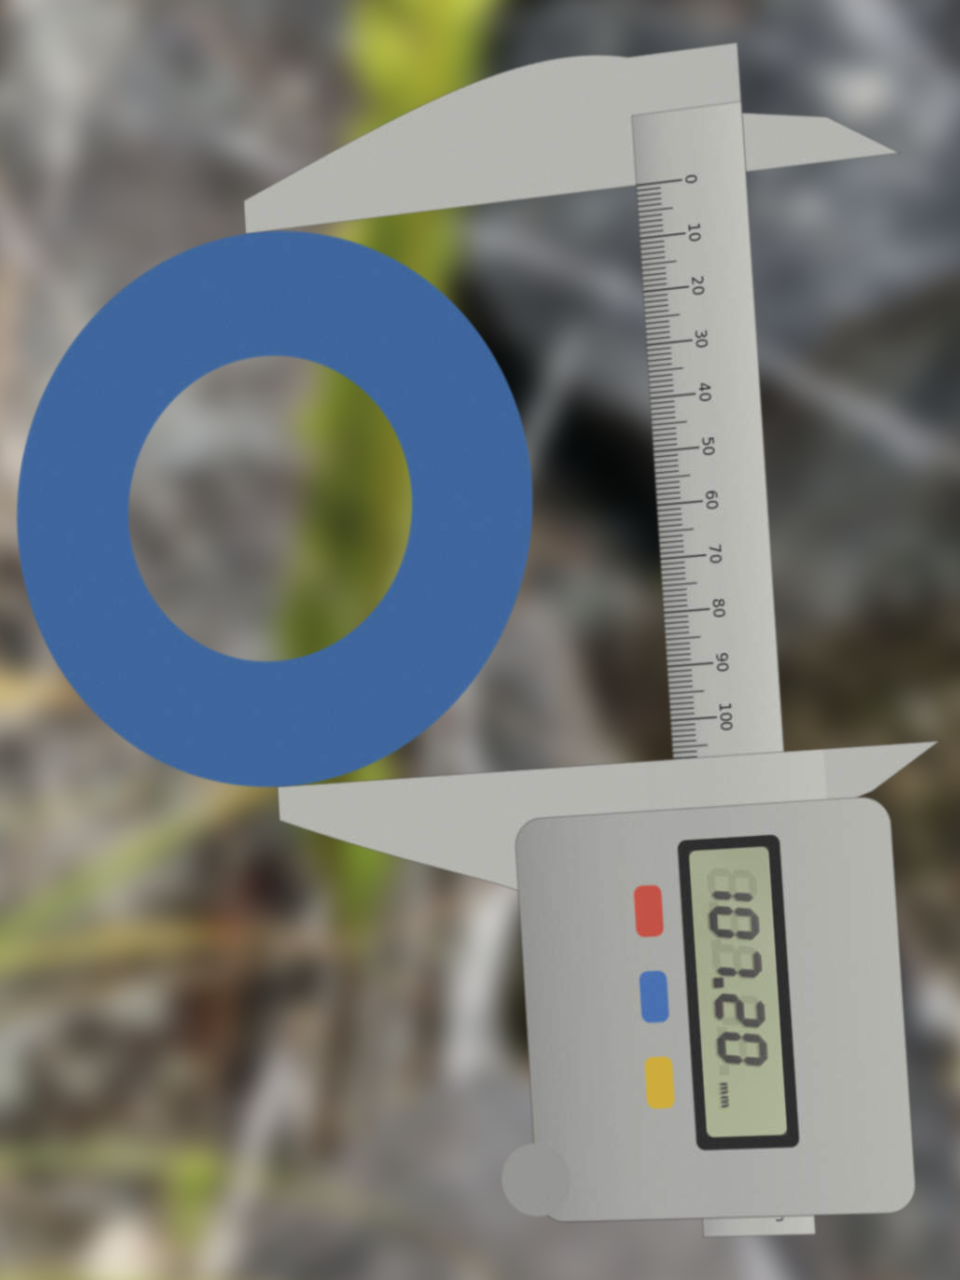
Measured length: 107.20 mm
